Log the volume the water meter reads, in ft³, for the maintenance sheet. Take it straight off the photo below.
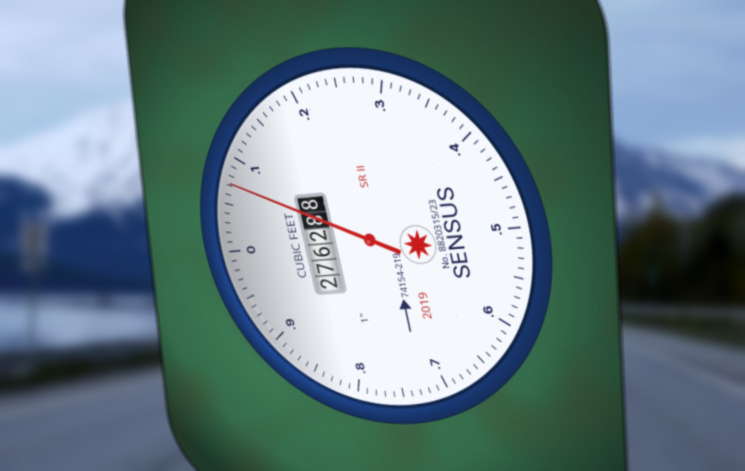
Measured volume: 276288.07 ft³
